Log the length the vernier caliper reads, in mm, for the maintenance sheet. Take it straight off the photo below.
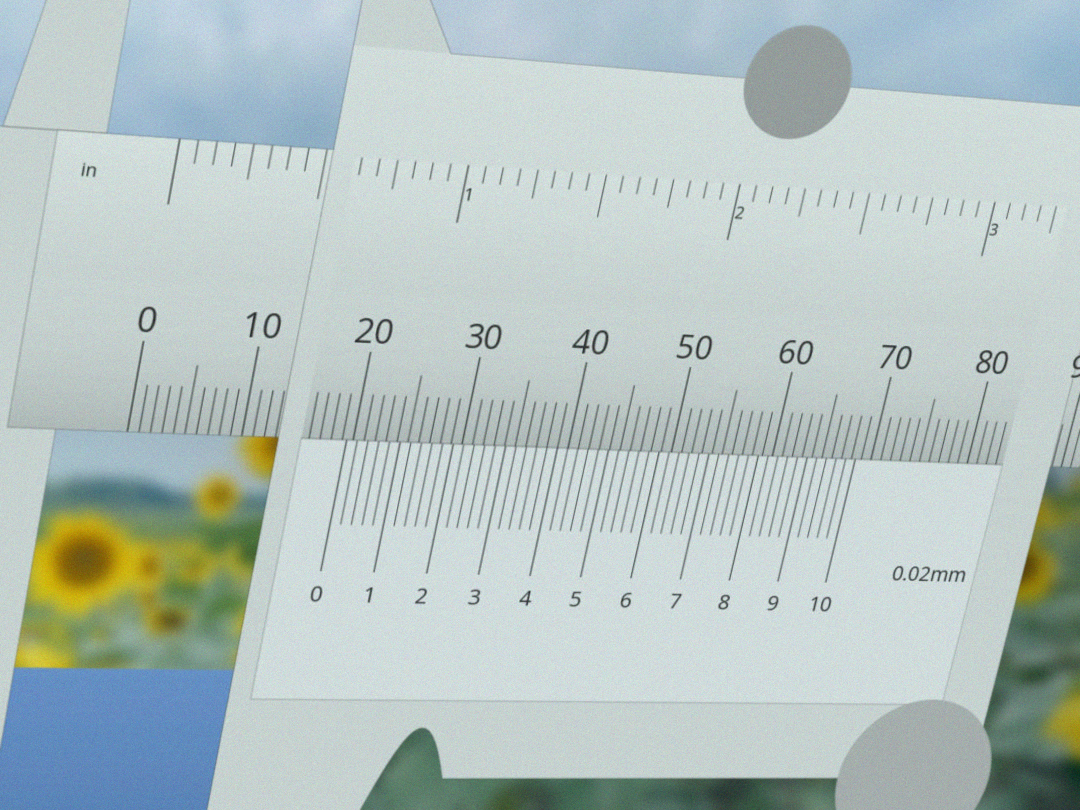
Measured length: 19.4 mm
